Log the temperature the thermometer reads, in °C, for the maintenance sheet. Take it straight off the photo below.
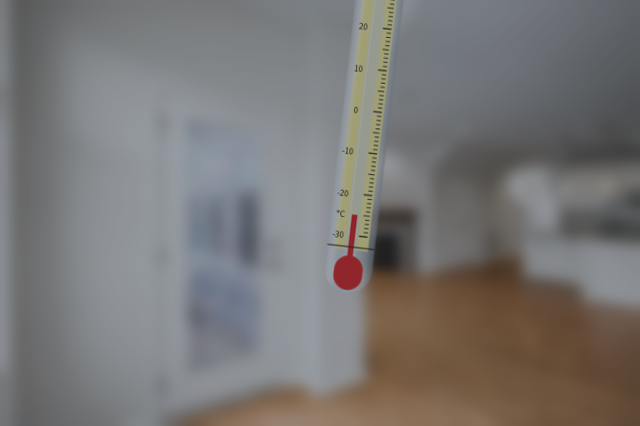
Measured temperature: -25 °C
